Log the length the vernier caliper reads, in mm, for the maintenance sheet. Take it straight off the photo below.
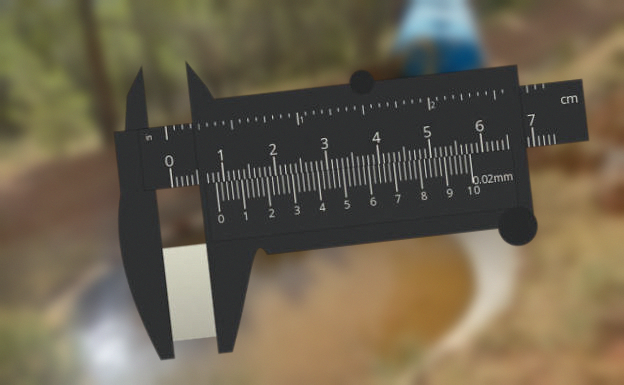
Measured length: 8.5 mm
